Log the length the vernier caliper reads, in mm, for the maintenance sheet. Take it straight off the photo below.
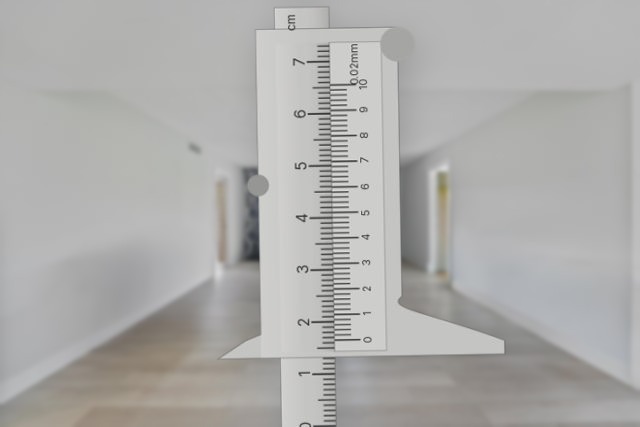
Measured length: 16.5 mm
